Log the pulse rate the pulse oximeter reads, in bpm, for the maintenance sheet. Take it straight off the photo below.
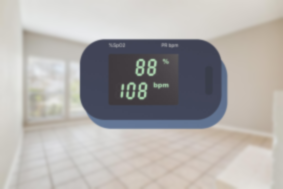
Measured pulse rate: 108 bpm
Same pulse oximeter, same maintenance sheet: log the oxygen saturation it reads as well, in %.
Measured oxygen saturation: 88 %
